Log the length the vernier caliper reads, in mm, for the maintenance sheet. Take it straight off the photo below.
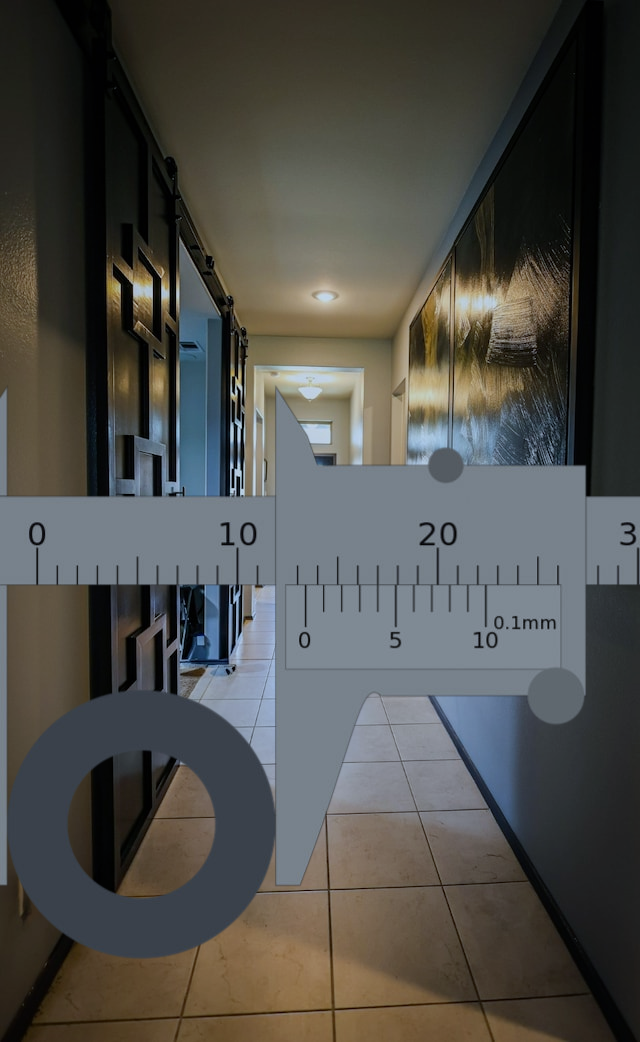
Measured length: 13.4 mm
